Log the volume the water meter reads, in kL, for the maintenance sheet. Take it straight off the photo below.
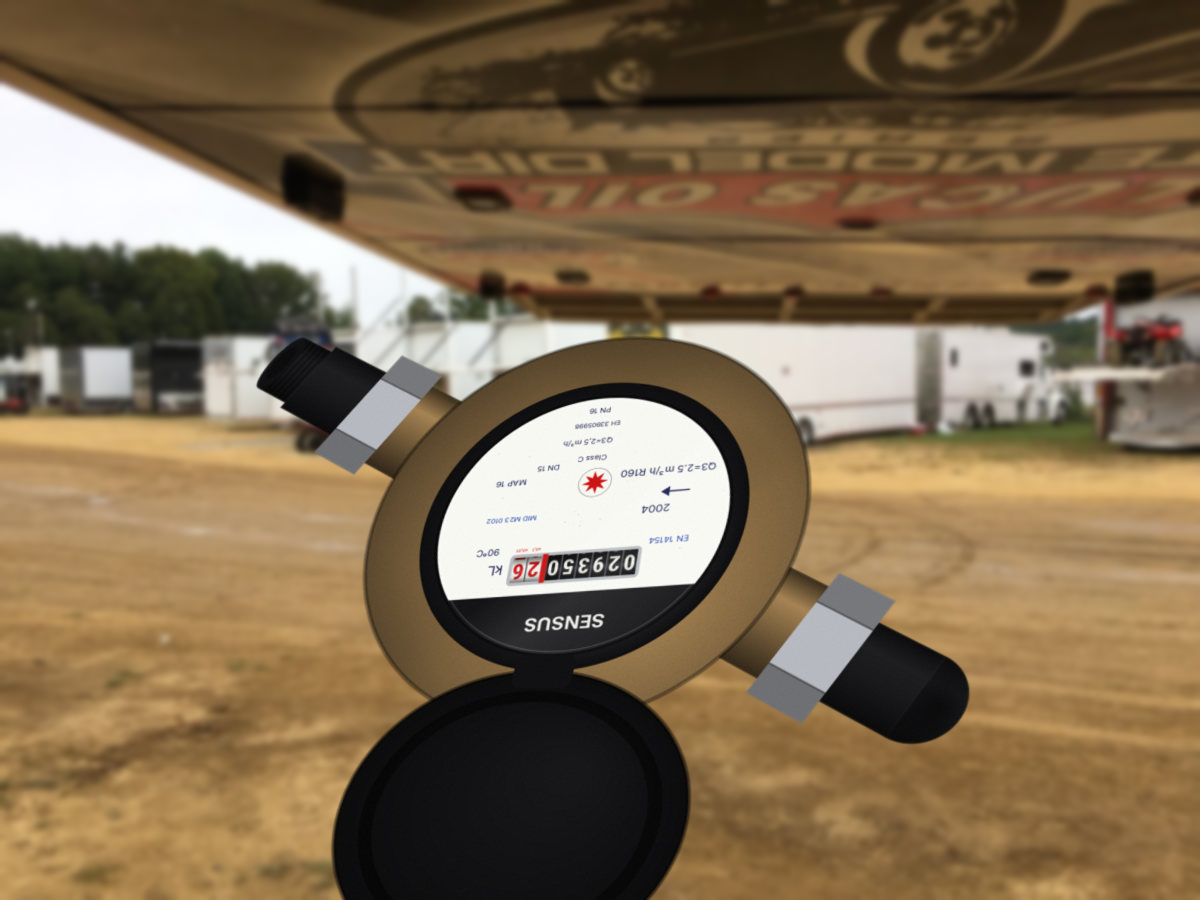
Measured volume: 29350.26 kL
